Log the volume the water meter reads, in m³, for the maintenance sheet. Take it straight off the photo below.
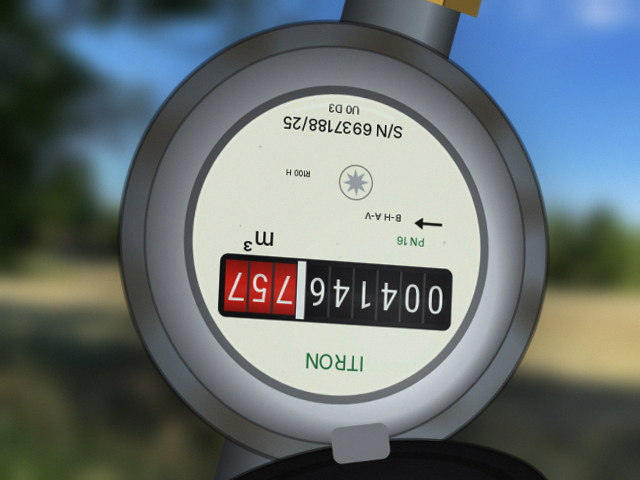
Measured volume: 4146.757 m³
